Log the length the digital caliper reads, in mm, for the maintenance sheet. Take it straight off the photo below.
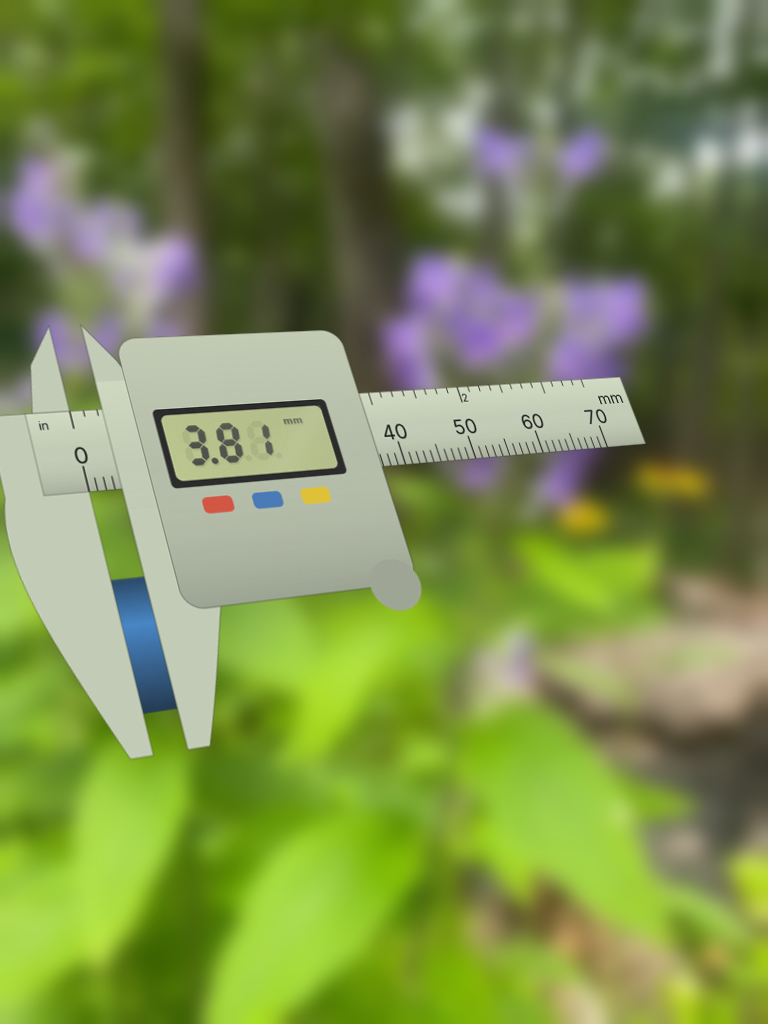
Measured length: 3.81 mm
